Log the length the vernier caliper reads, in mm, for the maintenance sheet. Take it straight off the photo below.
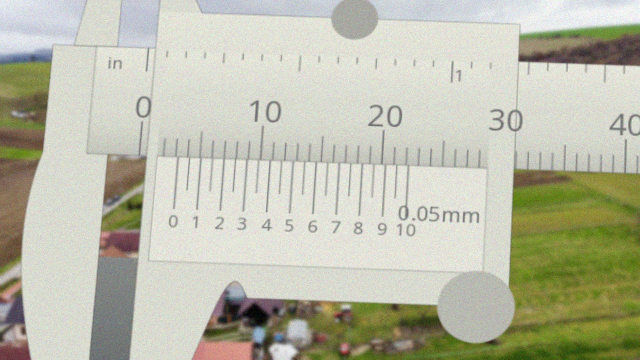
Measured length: 3.2 mm
